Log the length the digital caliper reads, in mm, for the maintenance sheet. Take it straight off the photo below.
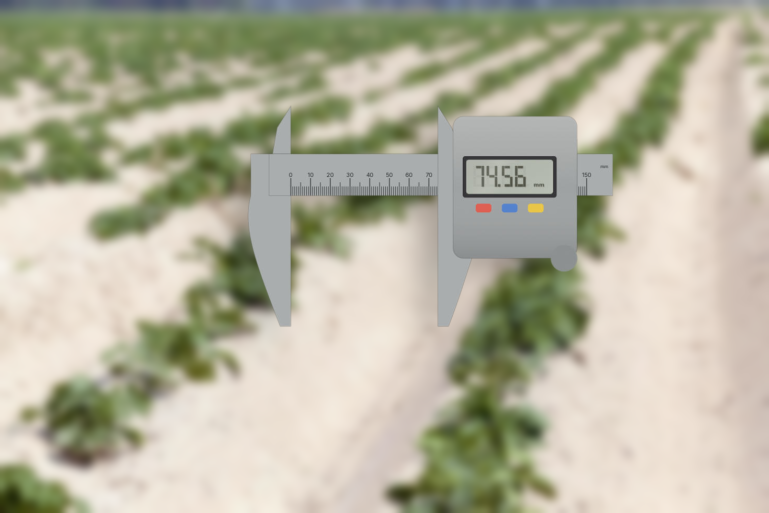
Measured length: 74.56 mm
